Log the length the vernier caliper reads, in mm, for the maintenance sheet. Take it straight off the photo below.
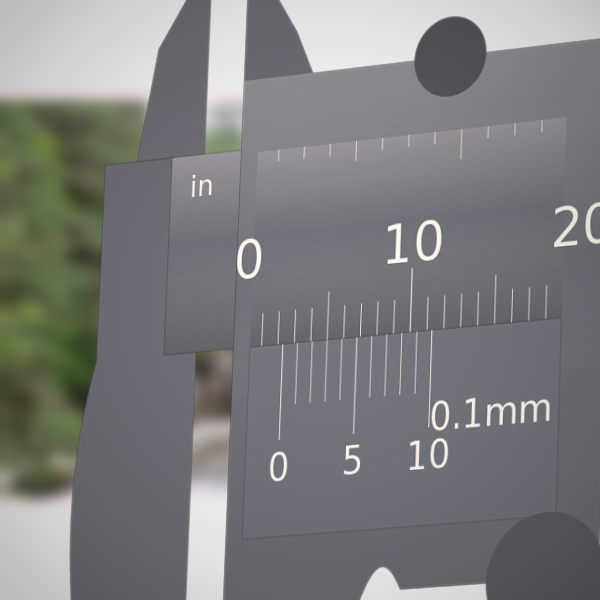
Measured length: 2.3 mm
